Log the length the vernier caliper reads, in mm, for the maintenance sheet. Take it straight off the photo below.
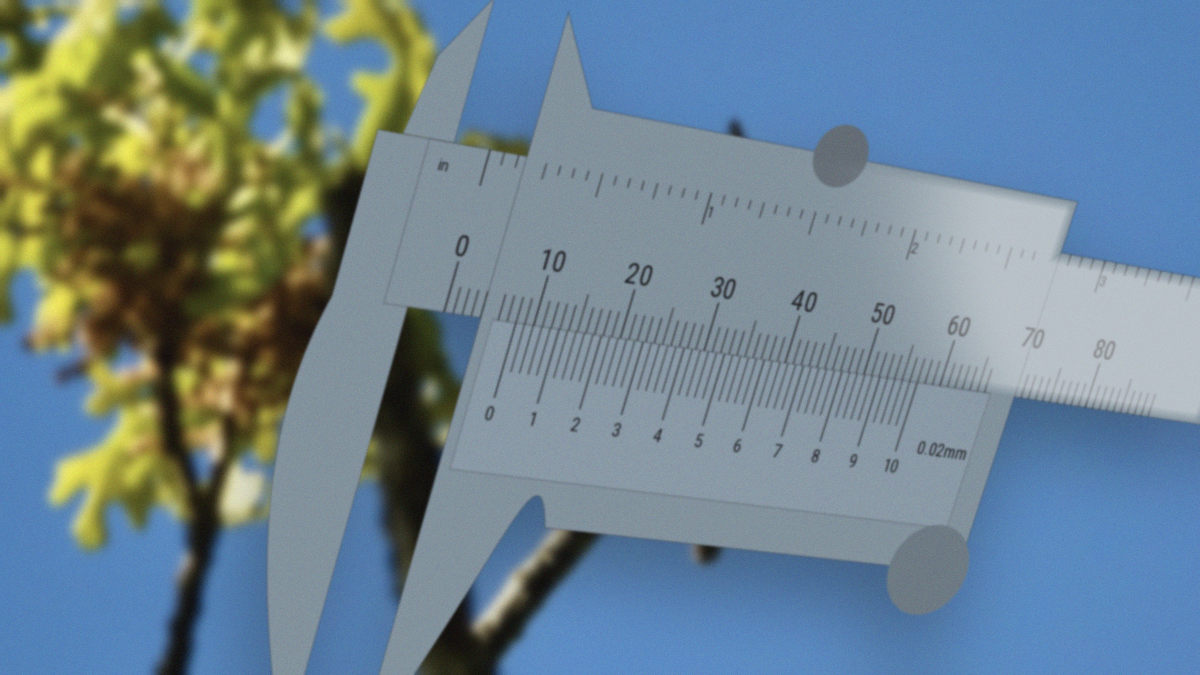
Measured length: 8.0 mm
